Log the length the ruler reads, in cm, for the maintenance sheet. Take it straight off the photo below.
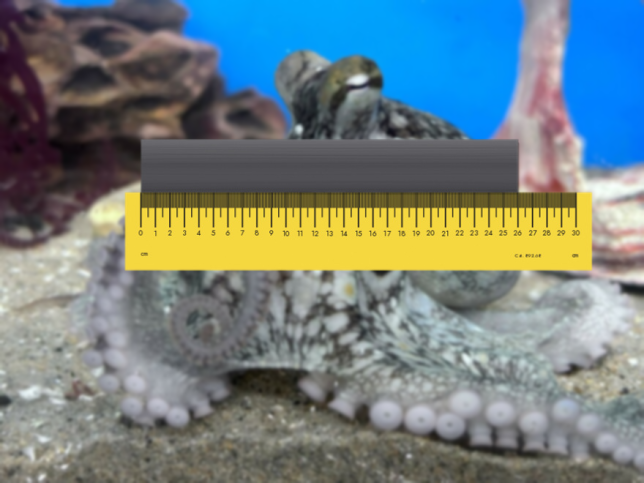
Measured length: 26 cm
